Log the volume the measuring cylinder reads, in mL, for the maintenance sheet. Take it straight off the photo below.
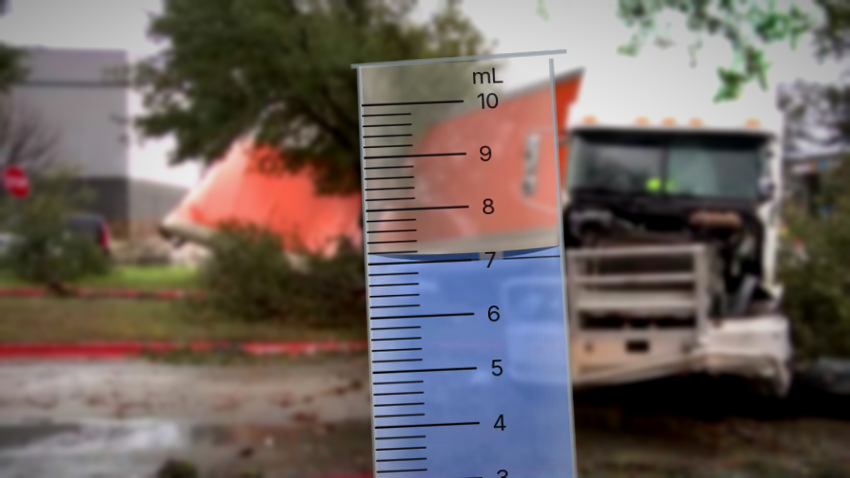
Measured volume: 7 mL
